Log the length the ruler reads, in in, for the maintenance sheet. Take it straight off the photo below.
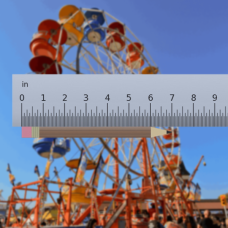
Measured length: 7 in
